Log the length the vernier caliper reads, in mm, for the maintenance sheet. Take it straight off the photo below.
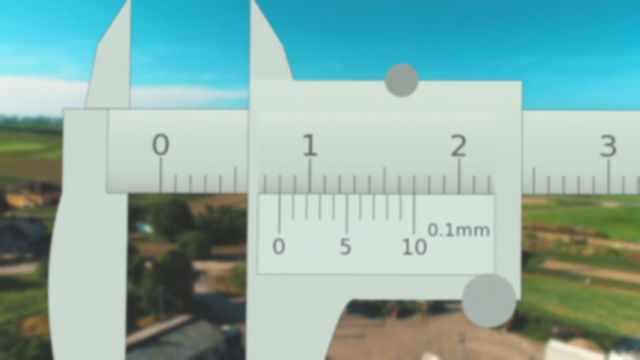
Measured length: 8.0 mm
